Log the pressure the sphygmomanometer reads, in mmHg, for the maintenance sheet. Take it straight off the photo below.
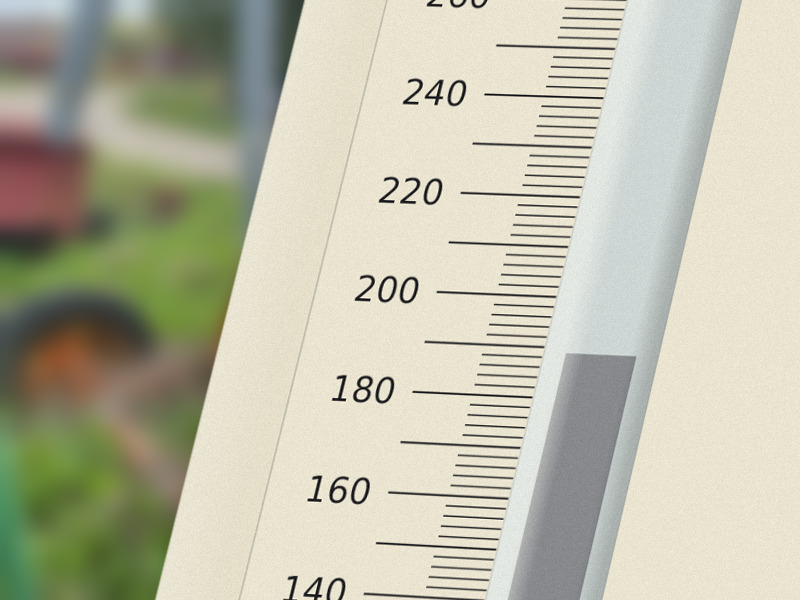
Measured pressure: 189 mmHg
